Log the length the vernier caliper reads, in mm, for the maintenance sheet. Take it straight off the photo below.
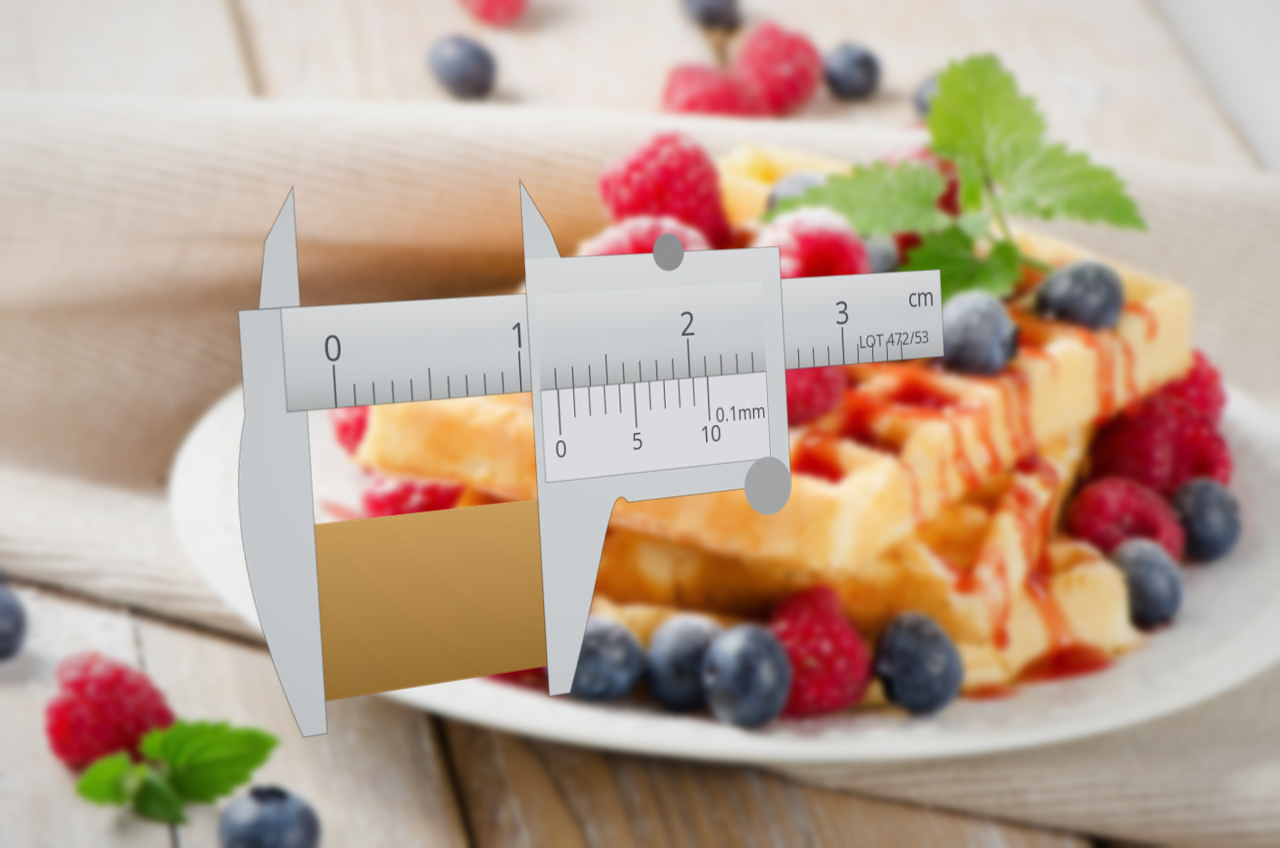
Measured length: 12.1 mm
